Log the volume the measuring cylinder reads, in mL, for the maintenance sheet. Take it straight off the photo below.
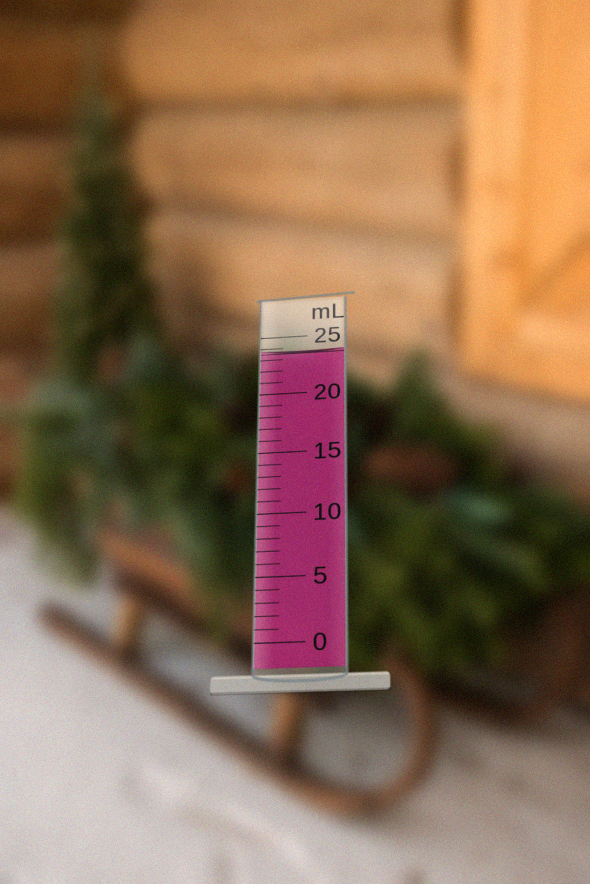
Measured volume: 23.5 mL
